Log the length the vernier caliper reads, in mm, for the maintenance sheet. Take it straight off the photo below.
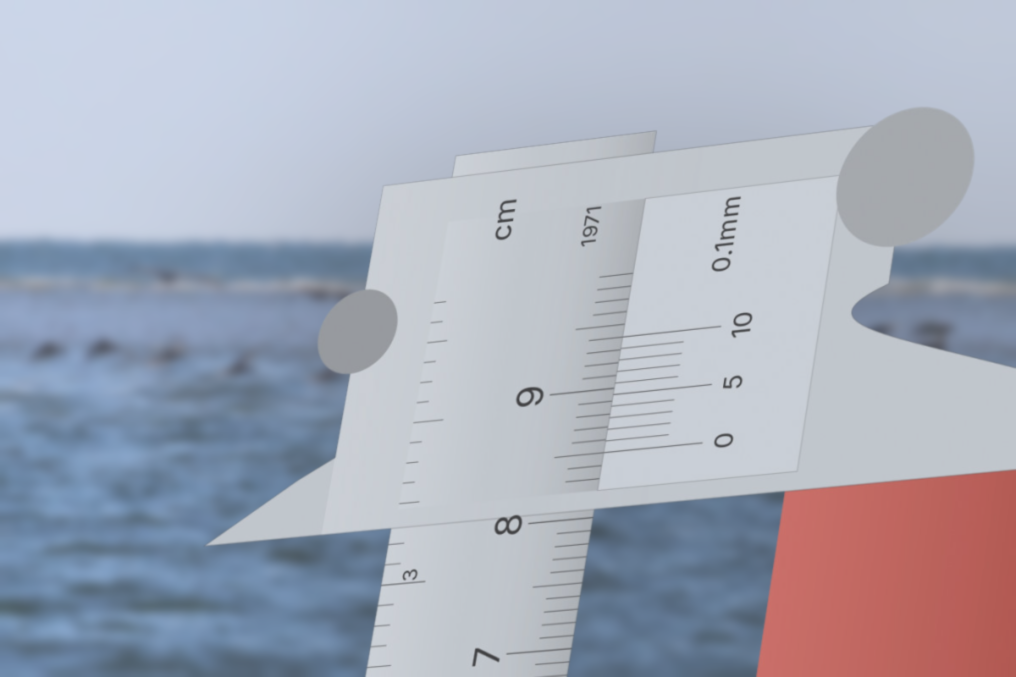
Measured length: 85.0 mm
